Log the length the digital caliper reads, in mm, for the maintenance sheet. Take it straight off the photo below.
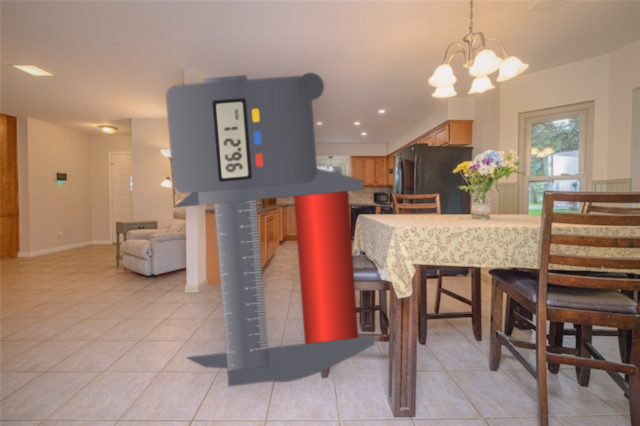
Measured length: 96.21 mm
